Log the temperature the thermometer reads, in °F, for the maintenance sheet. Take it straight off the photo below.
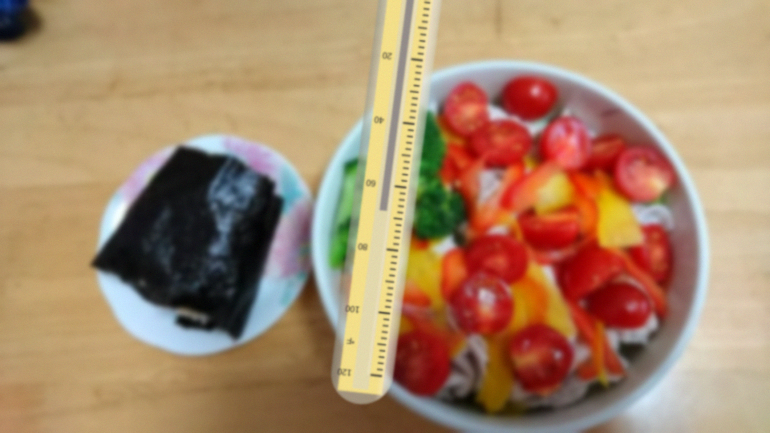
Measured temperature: 68 °F
